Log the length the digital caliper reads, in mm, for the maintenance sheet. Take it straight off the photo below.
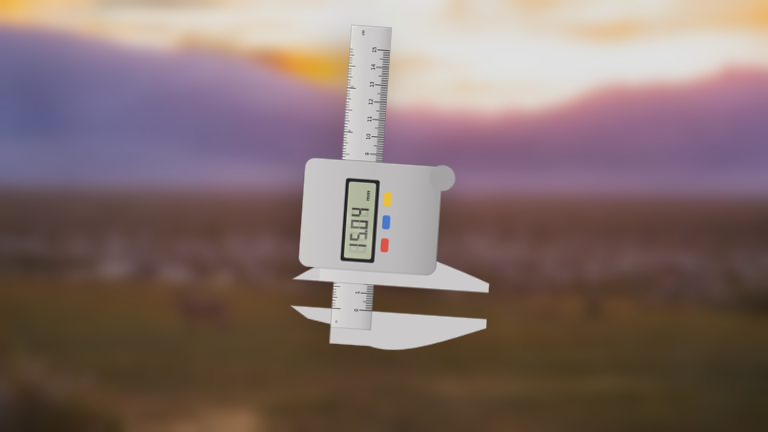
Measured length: 15.04 mm
